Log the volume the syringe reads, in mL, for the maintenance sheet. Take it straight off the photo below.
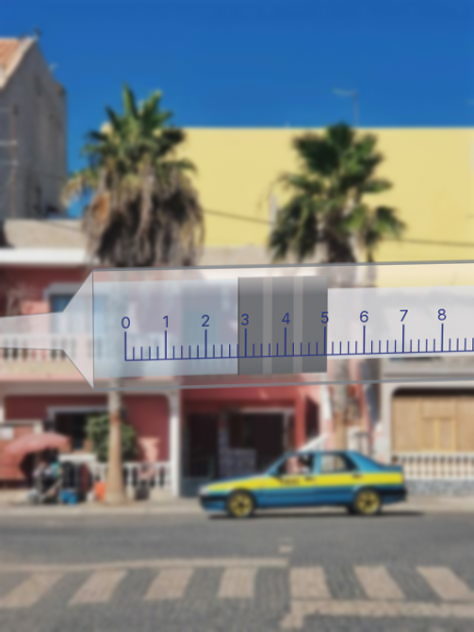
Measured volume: 2.8 mL
